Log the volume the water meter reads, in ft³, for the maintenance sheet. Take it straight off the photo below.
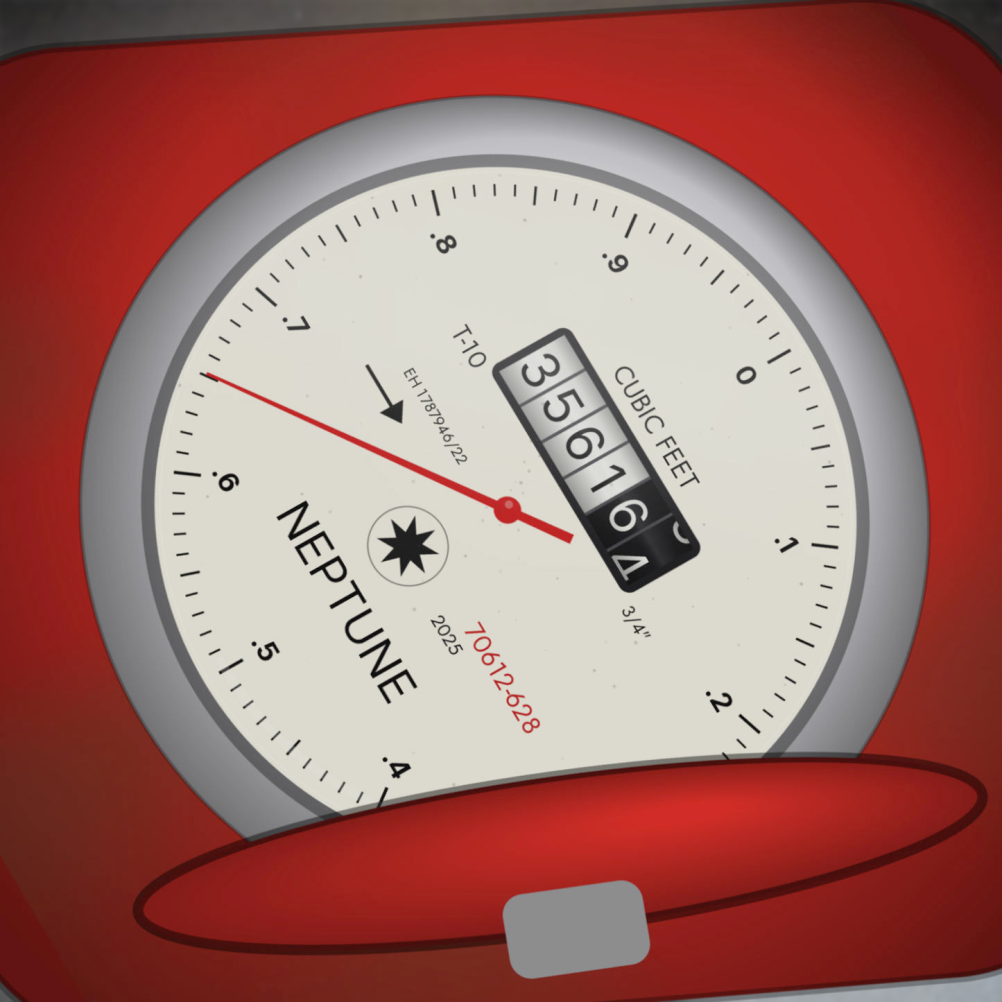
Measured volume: 356163.65 ft³
